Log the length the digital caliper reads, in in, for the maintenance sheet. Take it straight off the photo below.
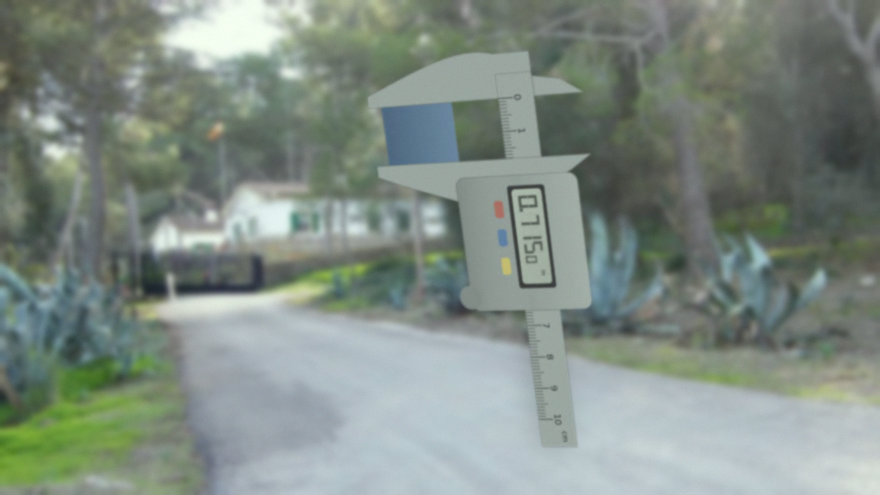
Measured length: 0.7150 in
